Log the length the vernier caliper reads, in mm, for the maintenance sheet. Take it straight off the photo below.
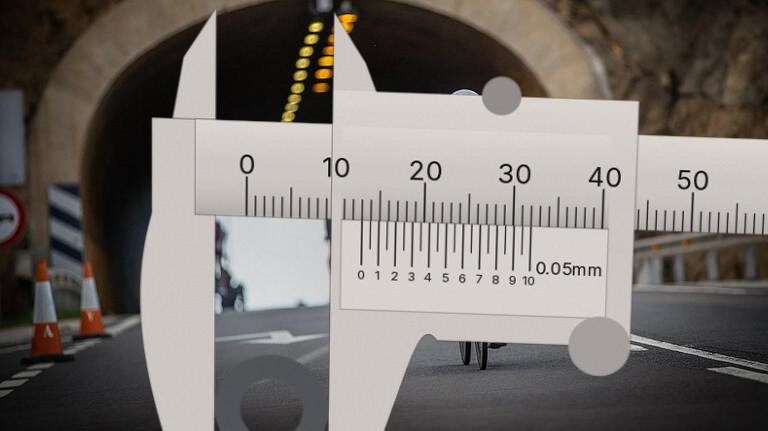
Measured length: 13.0 mm
